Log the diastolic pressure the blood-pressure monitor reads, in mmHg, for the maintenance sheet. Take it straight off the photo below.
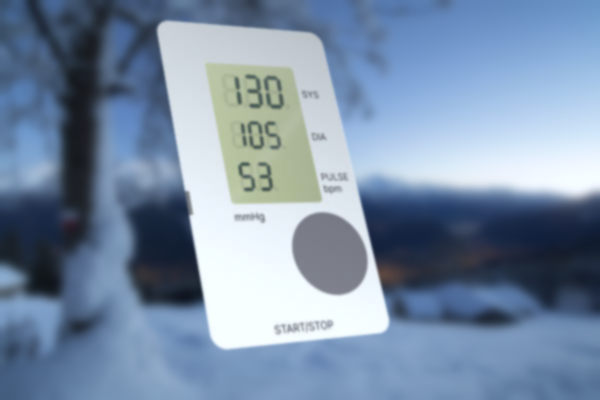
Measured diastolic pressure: 105 mmHg
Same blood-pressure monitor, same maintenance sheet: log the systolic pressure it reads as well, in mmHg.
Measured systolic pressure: 130 mmHg
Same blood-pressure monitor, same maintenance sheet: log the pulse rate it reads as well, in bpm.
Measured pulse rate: 53 bpm
